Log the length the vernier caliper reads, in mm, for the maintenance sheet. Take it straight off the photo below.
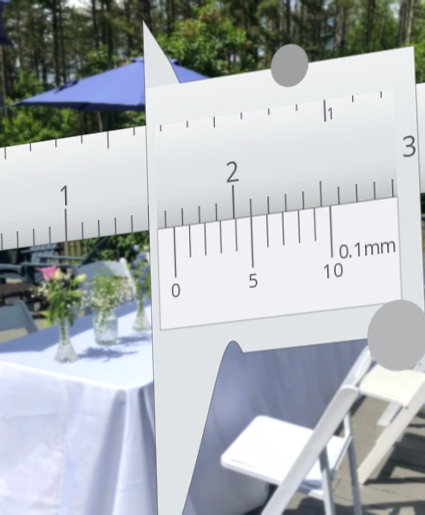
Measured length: 16.5 mm
